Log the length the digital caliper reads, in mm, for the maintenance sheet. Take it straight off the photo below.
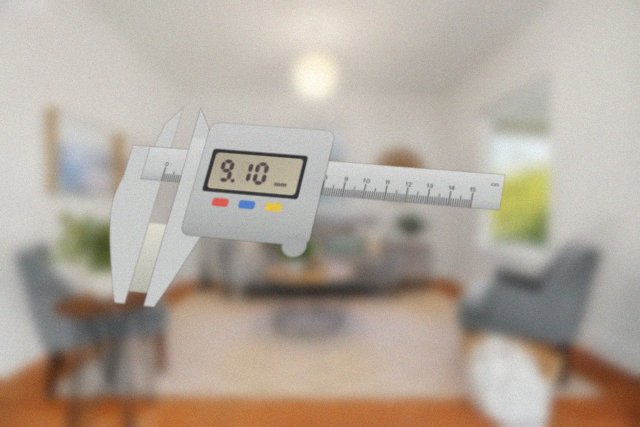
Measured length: 9.10 mm
